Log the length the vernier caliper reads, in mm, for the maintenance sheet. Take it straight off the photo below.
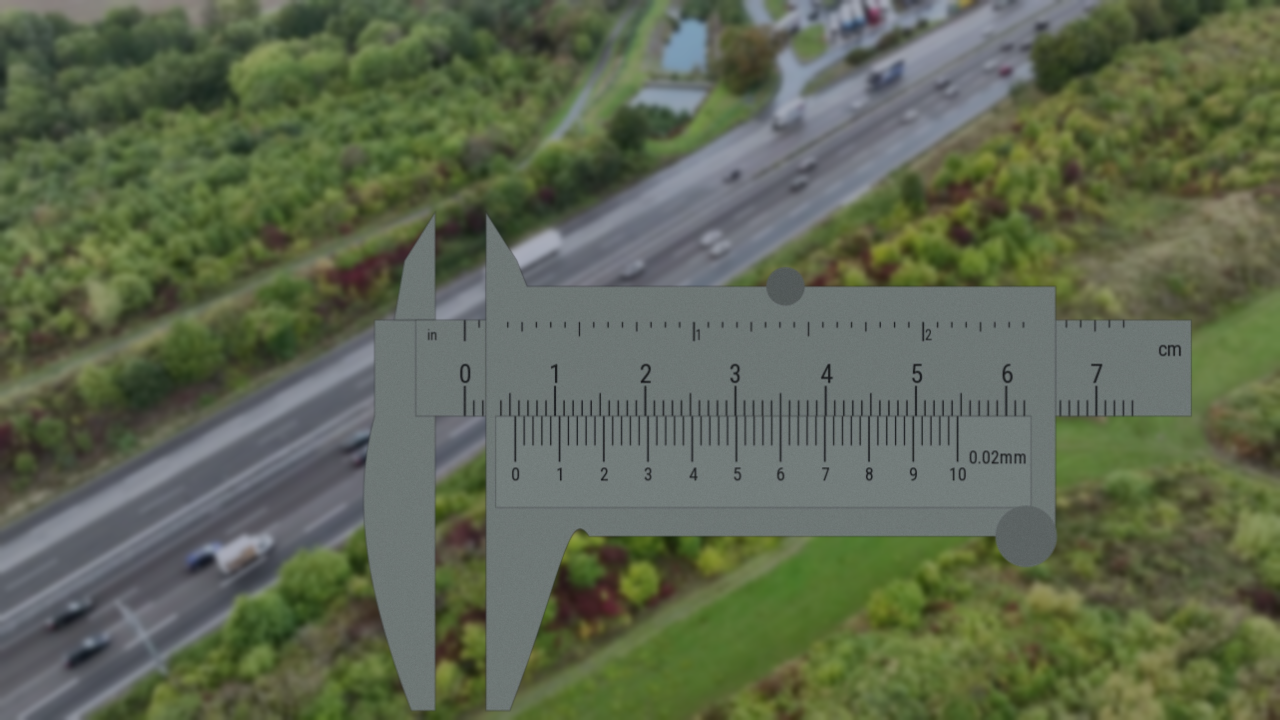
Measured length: 5.6 mm
